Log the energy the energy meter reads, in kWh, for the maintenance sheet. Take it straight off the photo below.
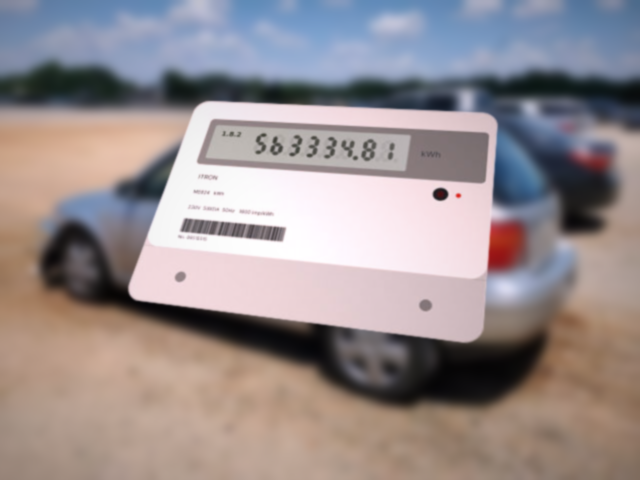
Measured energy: 563334.81 kWh
